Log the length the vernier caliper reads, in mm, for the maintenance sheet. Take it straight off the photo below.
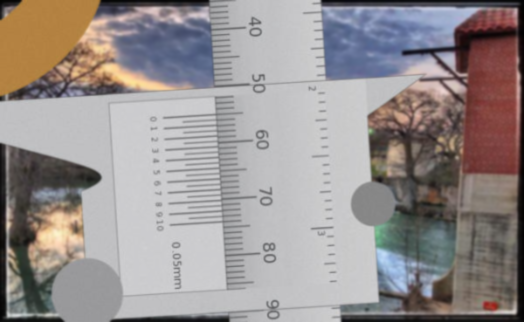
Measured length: 55.0 mm
